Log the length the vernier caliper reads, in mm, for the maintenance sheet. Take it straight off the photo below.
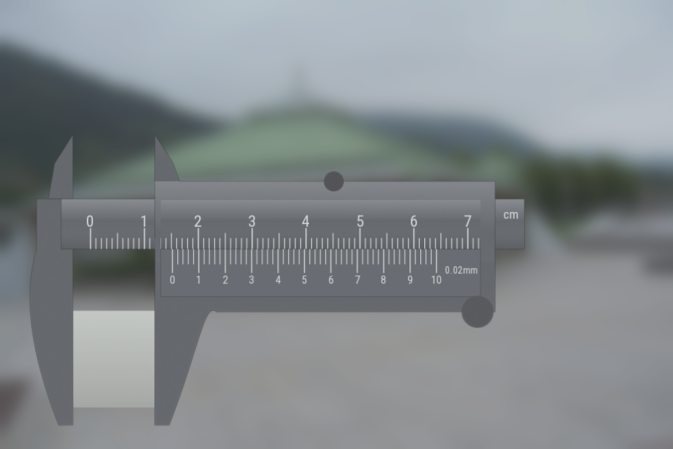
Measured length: 15.2 mm
